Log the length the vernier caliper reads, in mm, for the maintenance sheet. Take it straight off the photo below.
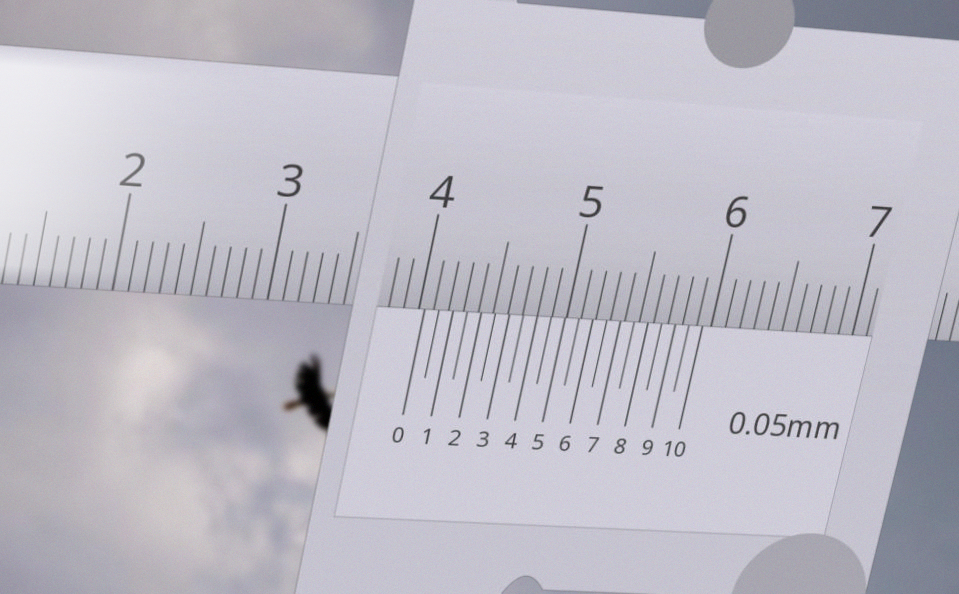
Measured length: 40.4 mm
